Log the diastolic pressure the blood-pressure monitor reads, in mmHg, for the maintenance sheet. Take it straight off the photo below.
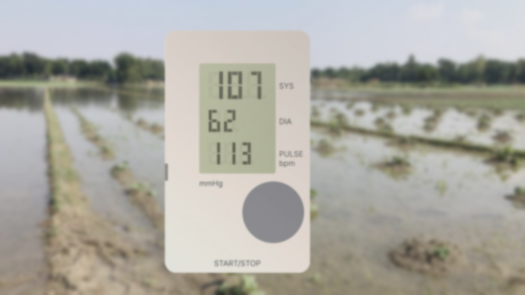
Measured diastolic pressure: 62 mmHg
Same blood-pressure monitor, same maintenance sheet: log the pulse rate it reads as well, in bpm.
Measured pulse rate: 113 bpm
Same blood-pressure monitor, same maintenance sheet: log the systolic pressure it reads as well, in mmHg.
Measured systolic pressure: 107 mmHg
